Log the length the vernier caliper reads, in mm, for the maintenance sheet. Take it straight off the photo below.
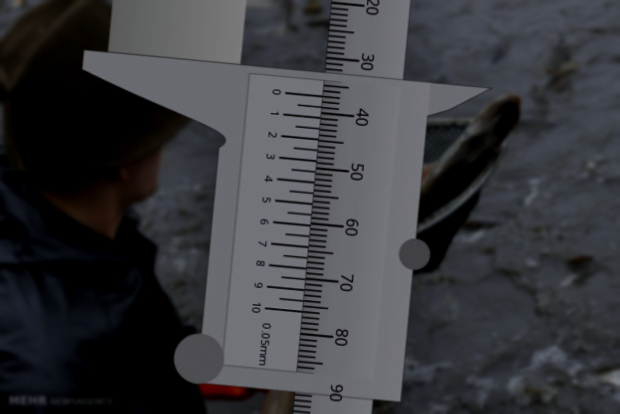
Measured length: 37.0 mm
